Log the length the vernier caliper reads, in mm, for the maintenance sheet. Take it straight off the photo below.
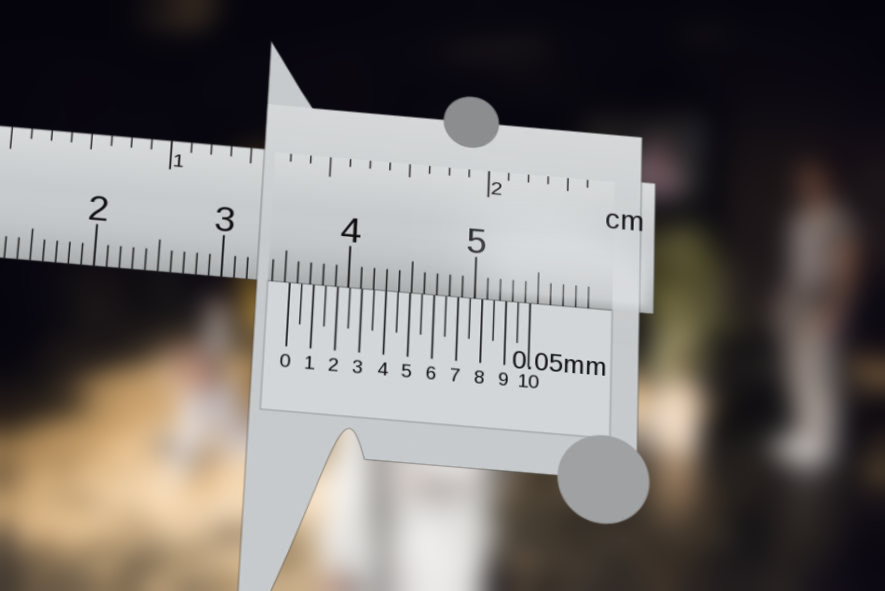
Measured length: 35.4 mm
